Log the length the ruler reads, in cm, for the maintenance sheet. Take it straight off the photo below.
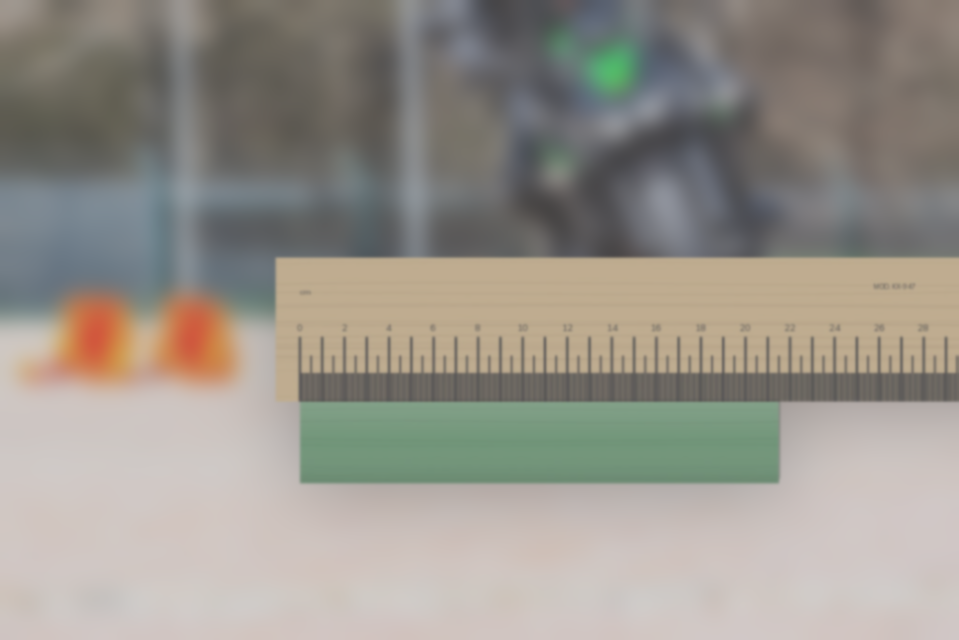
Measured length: 21.5 cm
